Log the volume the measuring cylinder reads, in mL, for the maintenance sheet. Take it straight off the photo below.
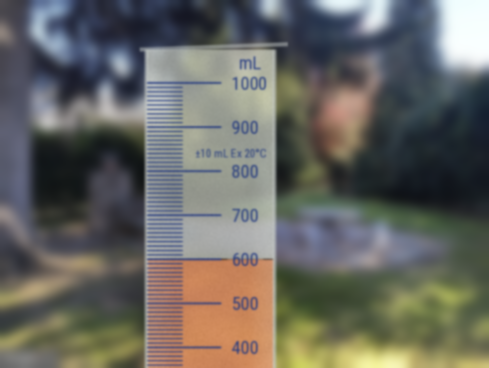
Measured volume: 600 mL
